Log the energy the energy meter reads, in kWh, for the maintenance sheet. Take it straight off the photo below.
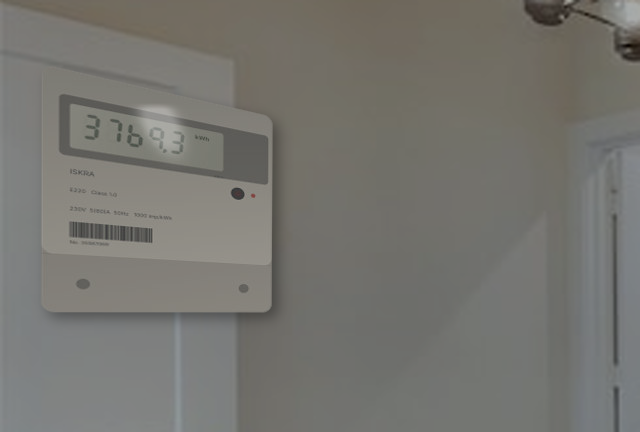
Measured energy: 3769.3 kWh
